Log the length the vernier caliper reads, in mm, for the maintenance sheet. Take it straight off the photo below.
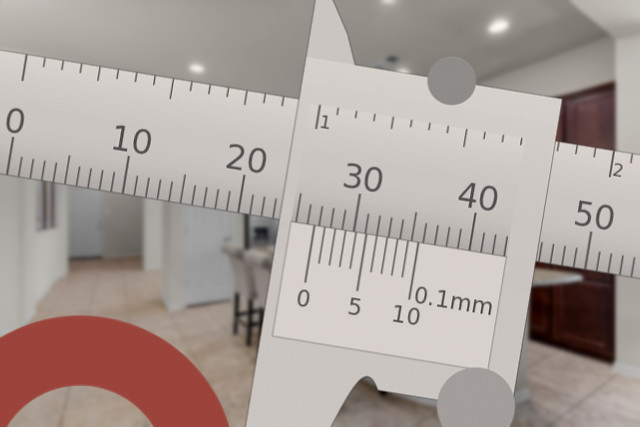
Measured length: 26.6 mm
